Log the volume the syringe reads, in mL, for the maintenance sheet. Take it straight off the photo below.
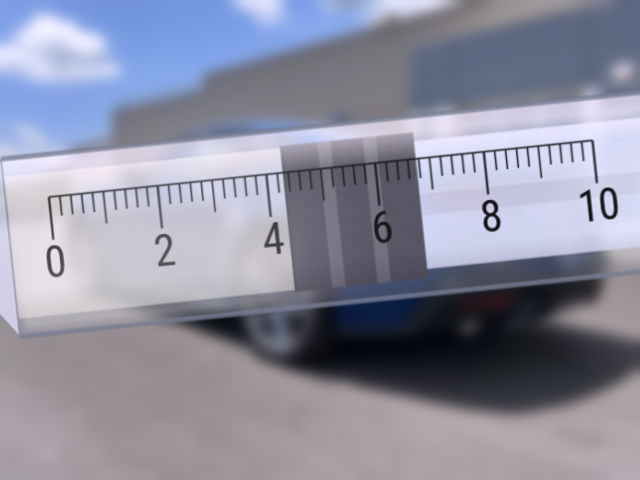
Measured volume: 4.3 mL
